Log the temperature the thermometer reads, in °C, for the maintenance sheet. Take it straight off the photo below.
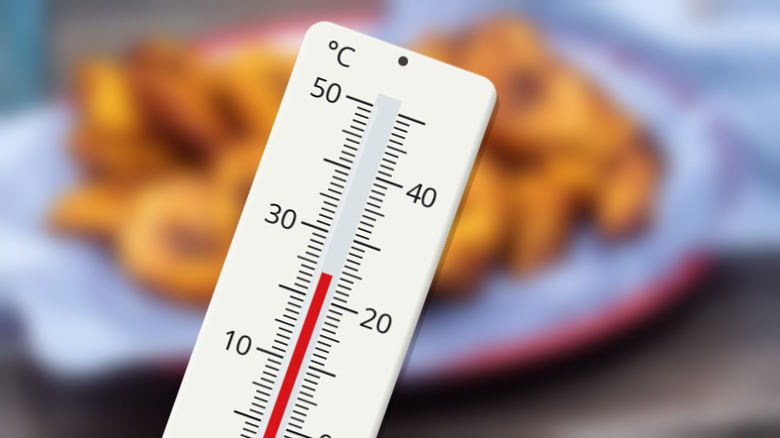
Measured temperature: 24 °C
